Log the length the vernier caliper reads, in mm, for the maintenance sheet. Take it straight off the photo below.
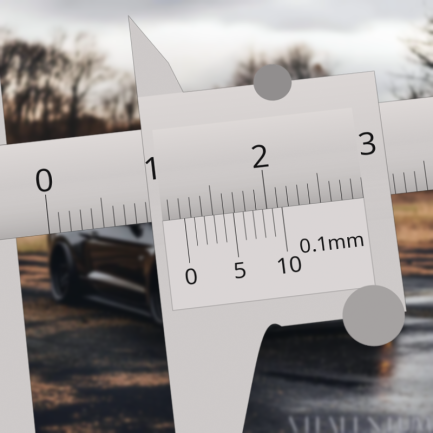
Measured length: 12.4 mm
